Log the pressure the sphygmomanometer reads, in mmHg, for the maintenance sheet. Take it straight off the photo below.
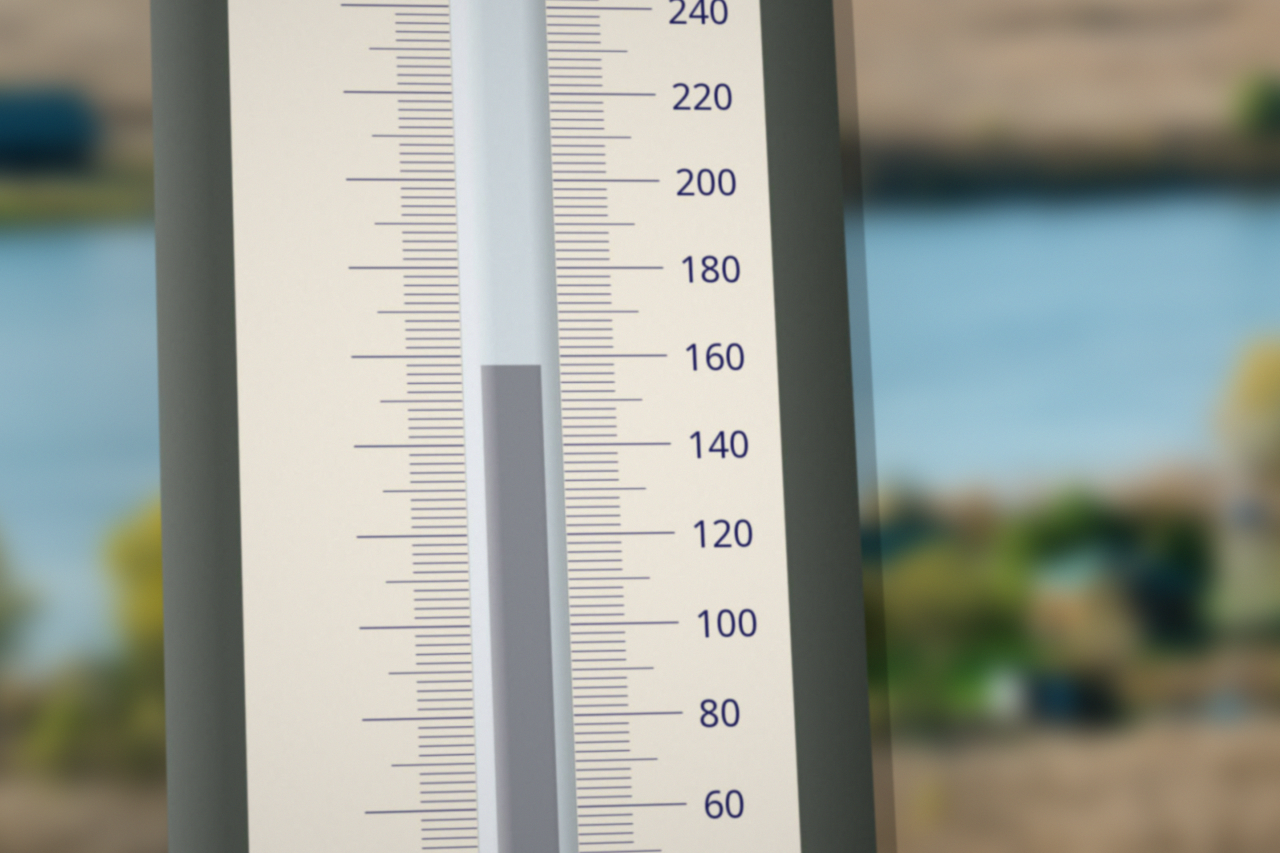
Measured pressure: 158 mmHg
